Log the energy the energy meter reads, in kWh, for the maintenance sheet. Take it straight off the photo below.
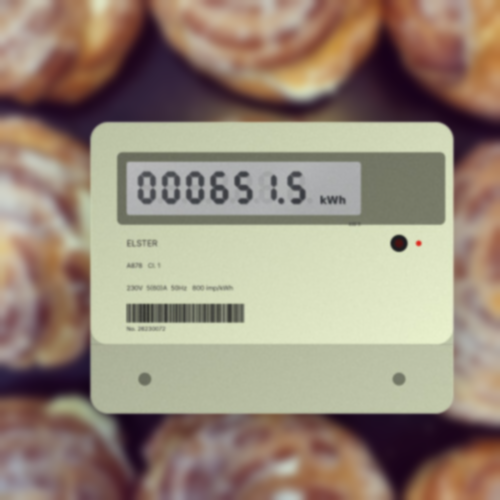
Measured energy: 651.5 kWh
